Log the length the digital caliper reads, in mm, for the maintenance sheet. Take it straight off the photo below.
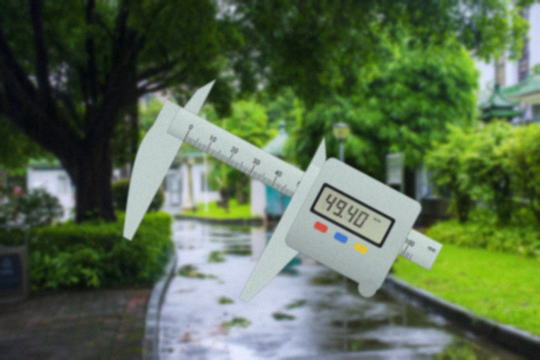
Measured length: 49.40 mm
